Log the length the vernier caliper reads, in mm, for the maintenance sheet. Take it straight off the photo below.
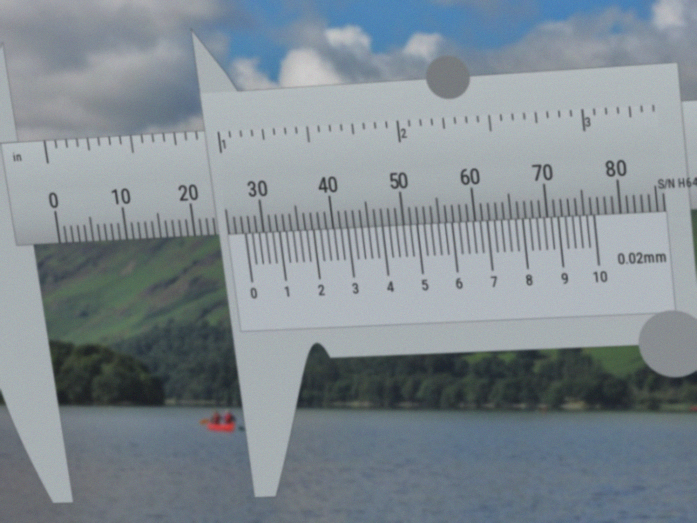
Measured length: 27.4 mm
